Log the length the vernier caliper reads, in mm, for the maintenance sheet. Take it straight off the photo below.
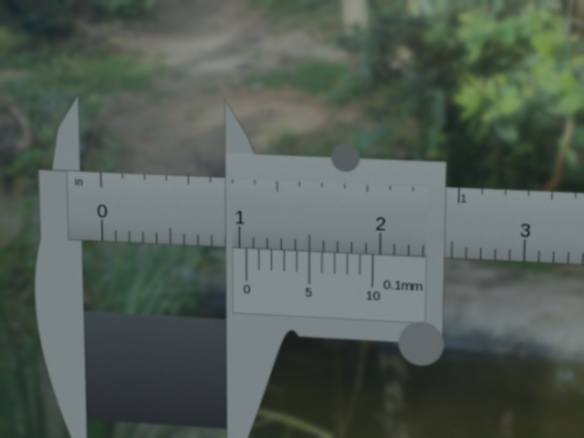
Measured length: 10.5 mm
